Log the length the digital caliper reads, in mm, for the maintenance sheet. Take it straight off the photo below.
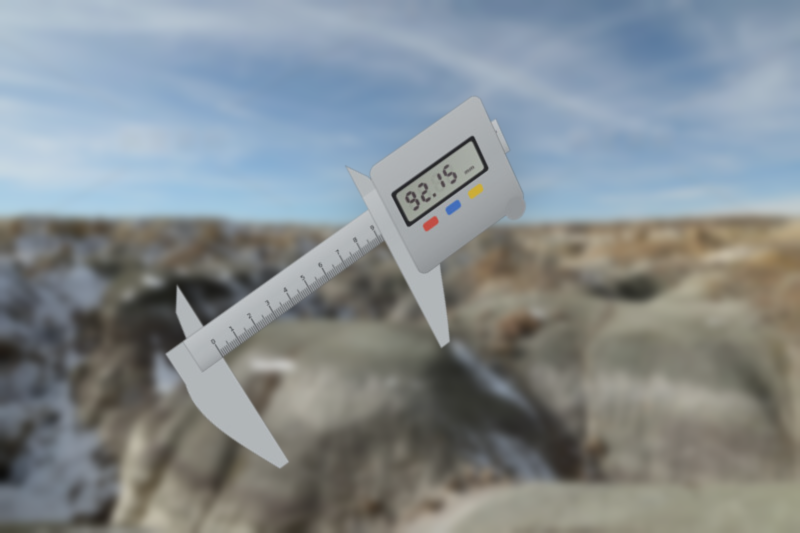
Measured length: 92.15 mm
